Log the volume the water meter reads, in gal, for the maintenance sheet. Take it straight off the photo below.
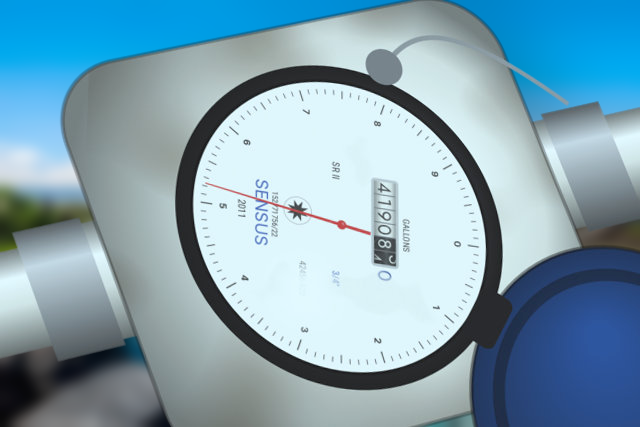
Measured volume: 4190835.2 gal
